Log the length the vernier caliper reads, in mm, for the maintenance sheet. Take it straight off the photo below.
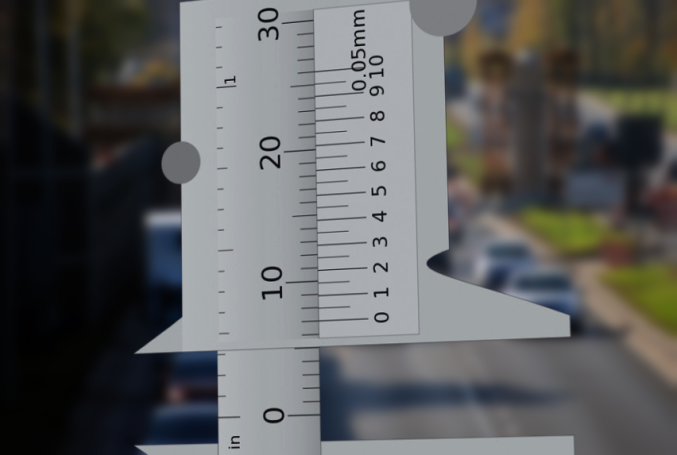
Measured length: 7.0 mm
